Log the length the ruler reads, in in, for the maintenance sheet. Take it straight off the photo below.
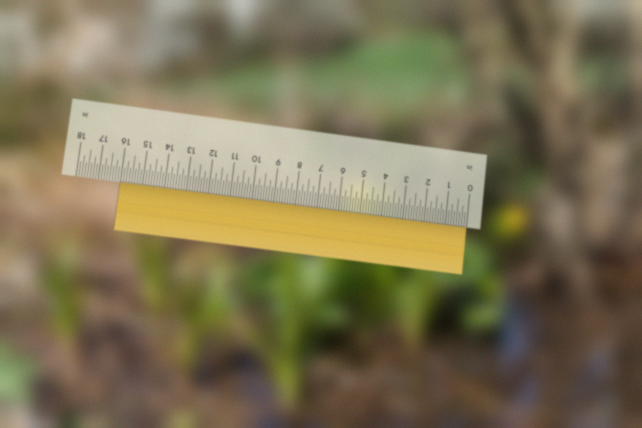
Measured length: 16 in
